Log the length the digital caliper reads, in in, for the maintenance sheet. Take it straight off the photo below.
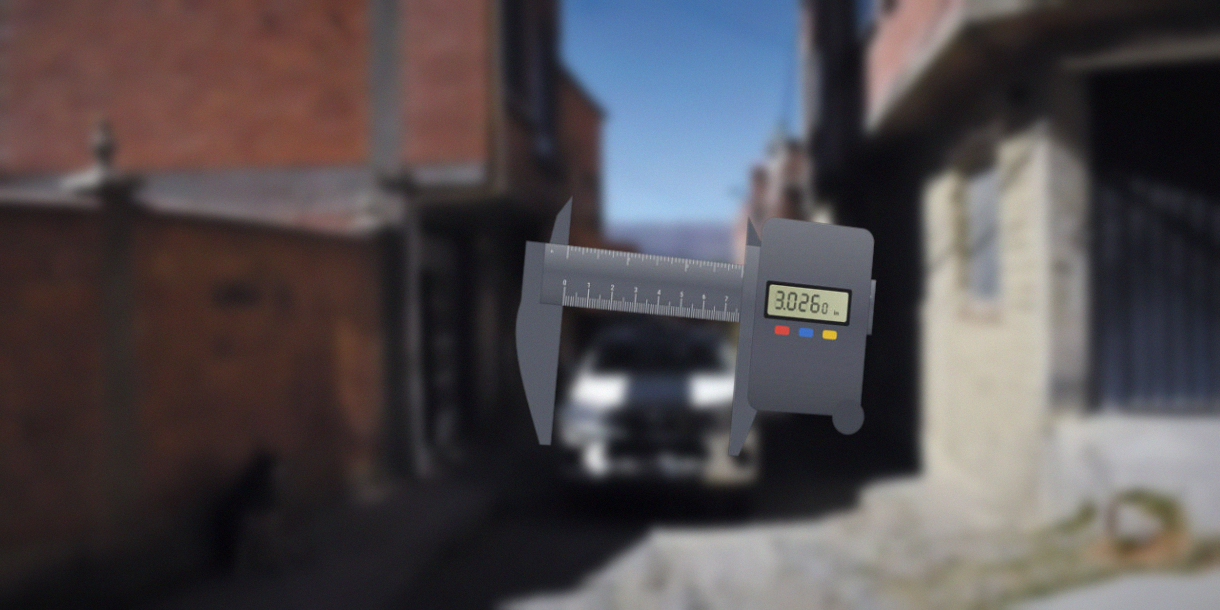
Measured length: 3.0260 in
